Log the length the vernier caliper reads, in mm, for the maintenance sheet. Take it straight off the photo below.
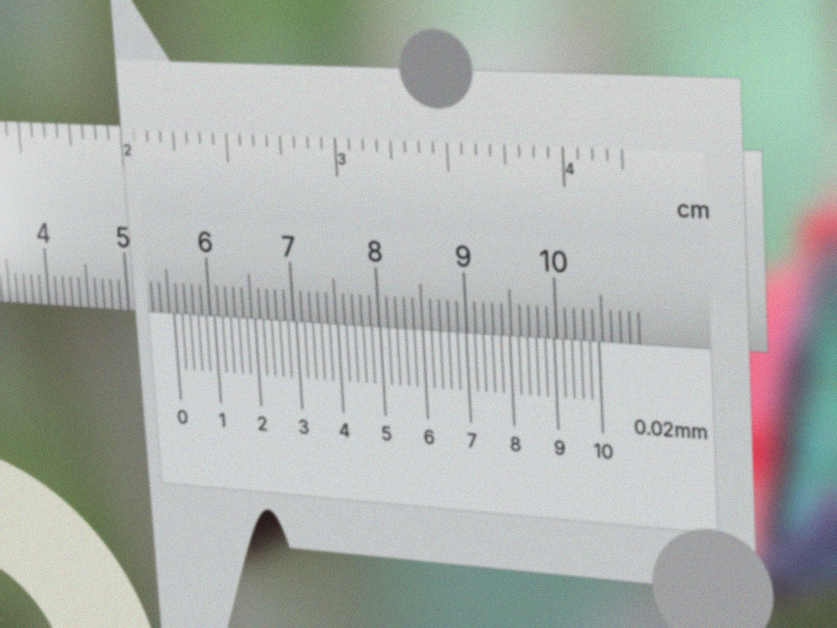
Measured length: 55.6 mm
